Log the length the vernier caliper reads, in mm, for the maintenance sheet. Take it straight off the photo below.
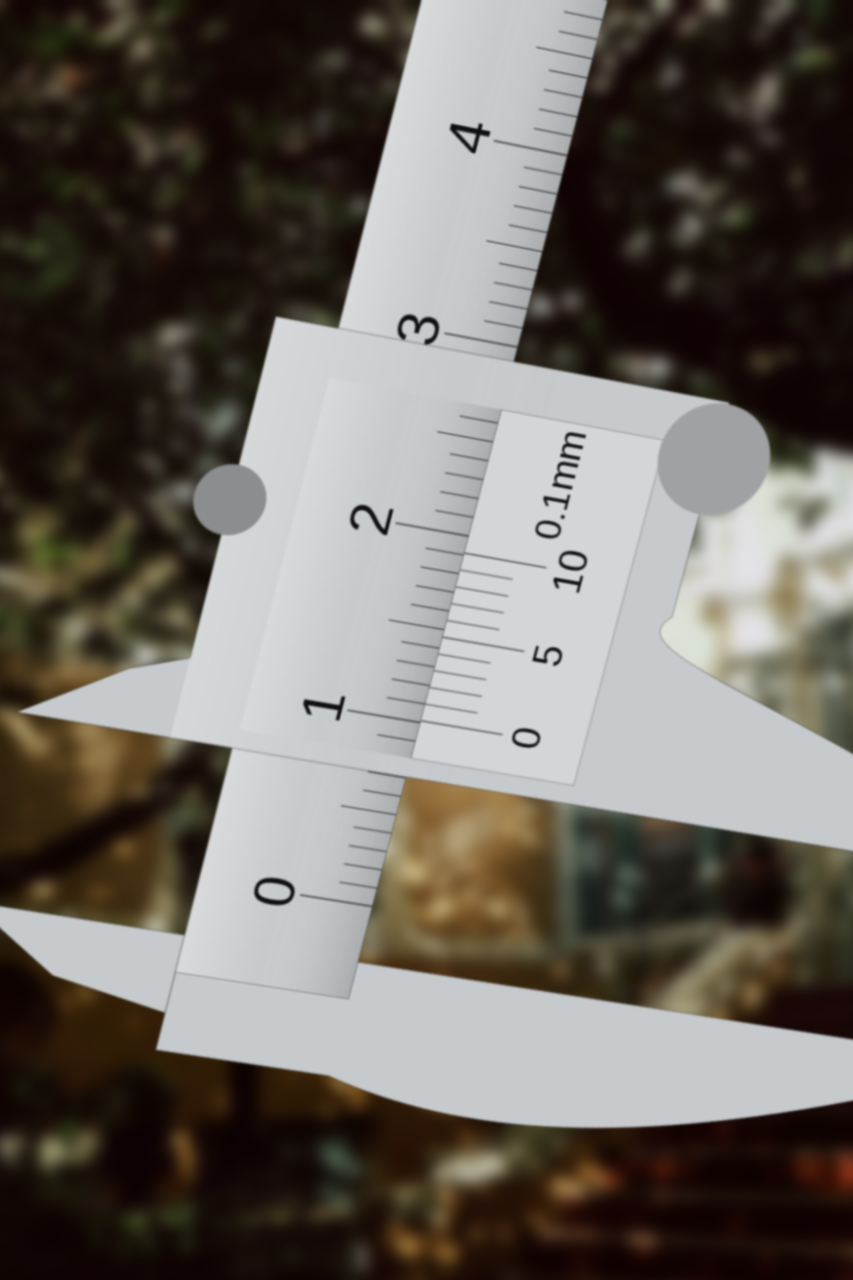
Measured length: 10.1 mm
